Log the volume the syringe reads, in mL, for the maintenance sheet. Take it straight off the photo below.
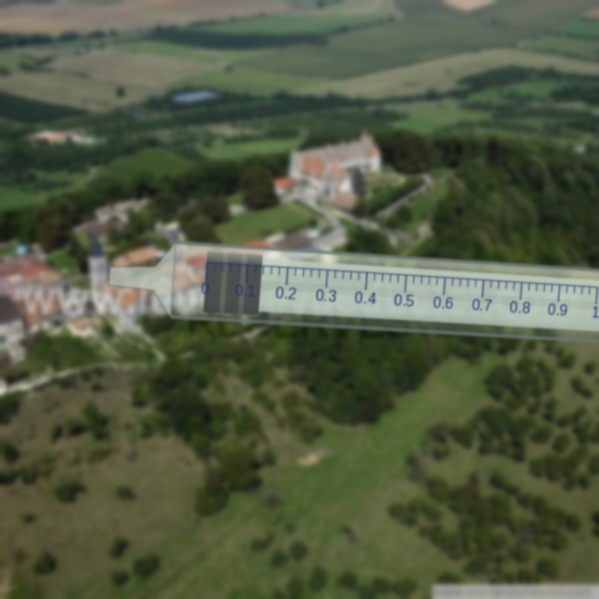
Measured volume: 0 mL
